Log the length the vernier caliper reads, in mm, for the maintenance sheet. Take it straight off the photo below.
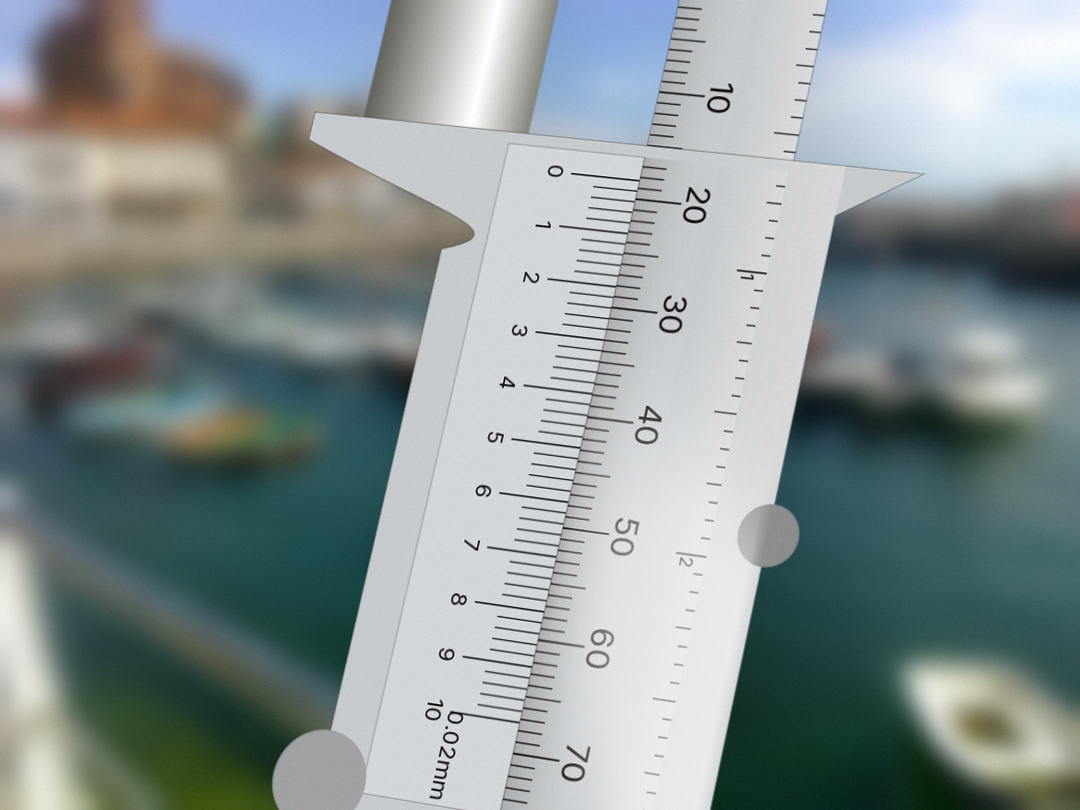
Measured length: 18.3 mm
